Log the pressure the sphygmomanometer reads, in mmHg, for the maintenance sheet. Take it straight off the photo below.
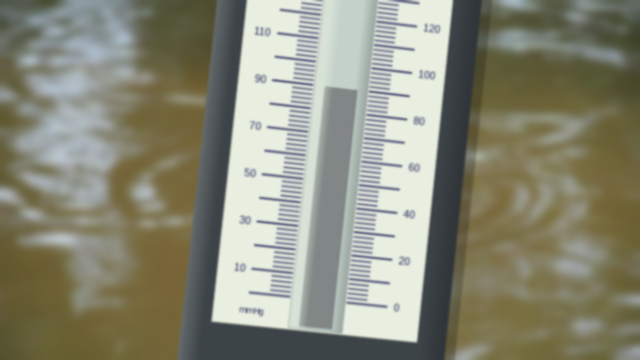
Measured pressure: 90 mmHg
